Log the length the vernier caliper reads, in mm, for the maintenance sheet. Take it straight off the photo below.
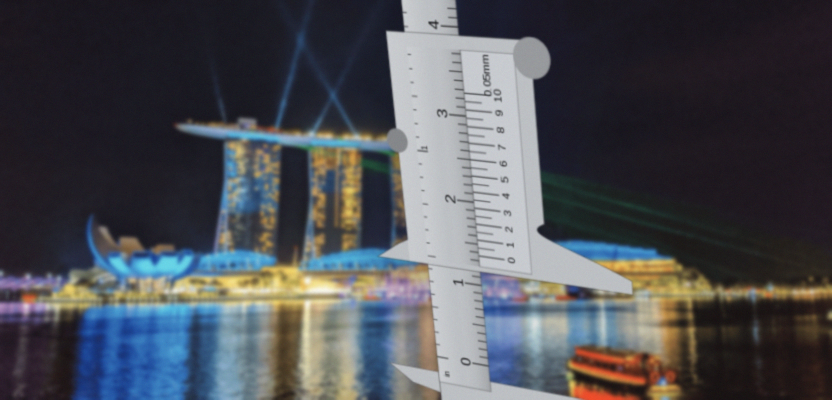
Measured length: 13.6 mm
